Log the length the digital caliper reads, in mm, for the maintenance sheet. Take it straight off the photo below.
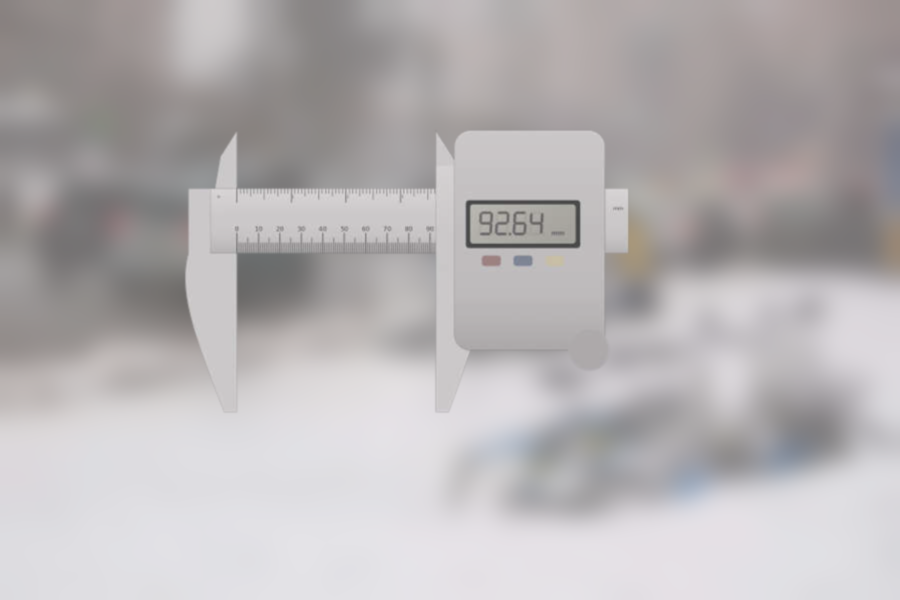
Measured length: 92.64 mm
